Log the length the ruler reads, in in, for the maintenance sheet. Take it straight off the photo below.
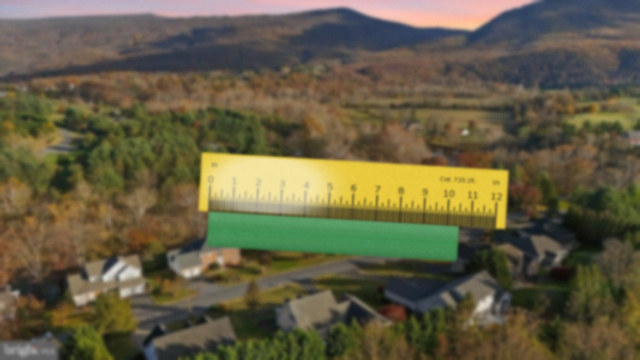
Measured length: 10.5 in
